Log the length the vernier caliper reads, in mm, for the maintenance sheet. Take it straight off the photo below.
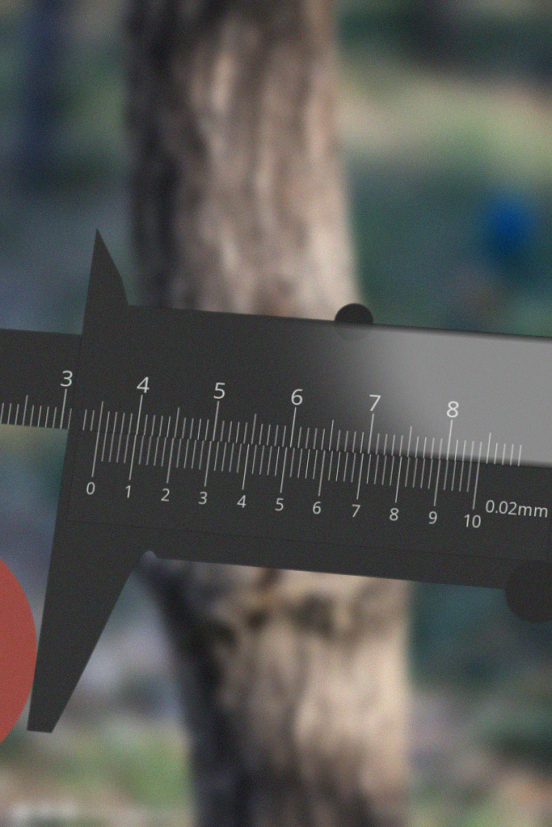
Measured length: 35.0 mm
